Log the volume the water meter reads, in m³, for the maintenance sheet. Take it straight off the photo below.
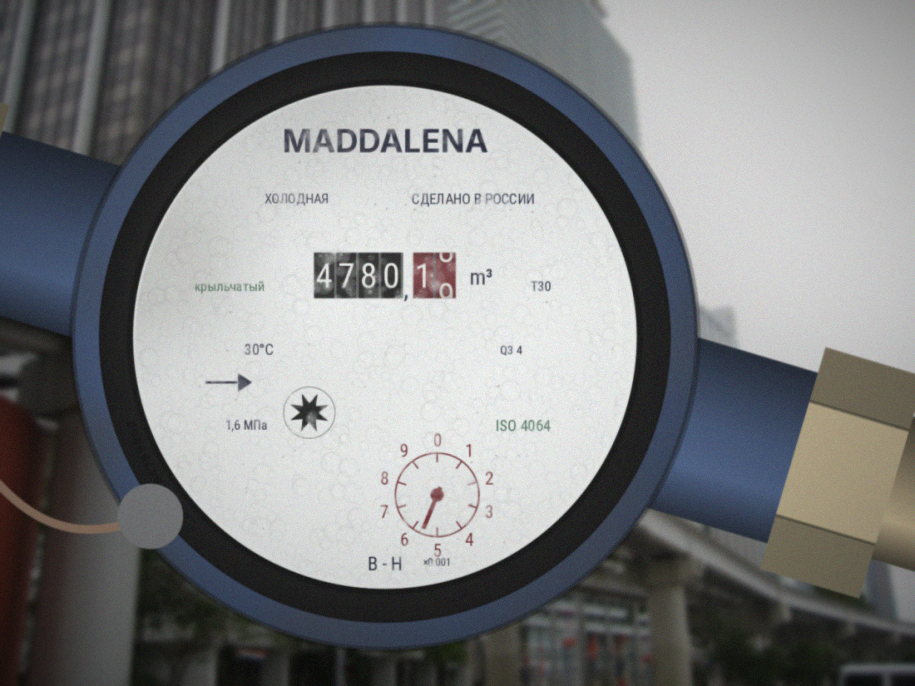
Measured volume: 4780.185 m³
